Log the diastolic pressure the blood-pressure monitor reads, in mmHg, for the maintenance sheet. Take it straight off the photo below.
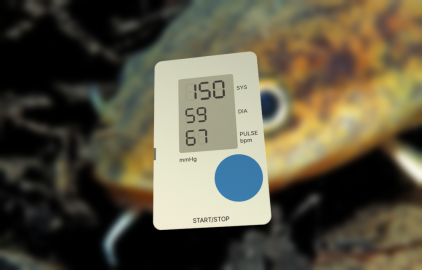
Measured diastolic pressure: 59 mmHg
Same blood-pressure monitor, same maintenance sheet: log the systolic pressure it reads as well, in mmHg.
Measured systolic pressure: 150 mmHg
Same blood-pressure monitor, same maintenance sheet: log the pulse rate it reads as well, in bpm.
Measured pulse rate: 67 bpm
